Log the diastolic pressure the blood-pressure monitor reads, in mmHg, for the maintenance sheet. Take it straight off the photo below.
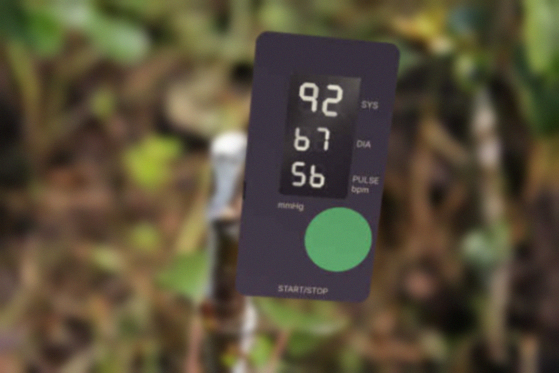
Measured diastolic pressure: 67 mmHg
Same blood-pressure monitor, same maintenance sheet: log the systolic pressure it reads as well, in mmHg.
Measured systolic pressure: 92 mmHg
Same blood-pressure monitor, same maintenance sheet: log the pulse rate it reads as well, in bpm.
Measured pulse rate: 56 bpm
